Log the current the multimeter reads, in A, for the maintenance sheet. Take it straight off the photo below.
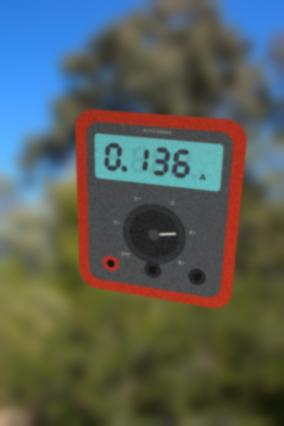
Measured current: 0.136 A
